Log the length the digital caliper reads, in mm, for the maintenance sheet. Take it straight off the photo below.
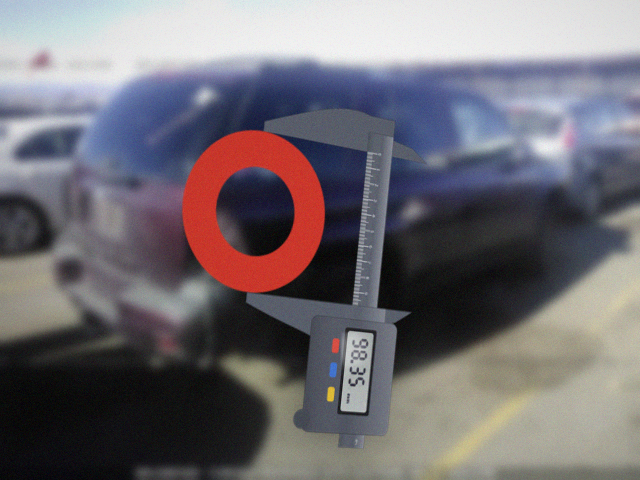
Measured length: 98.35 mm
